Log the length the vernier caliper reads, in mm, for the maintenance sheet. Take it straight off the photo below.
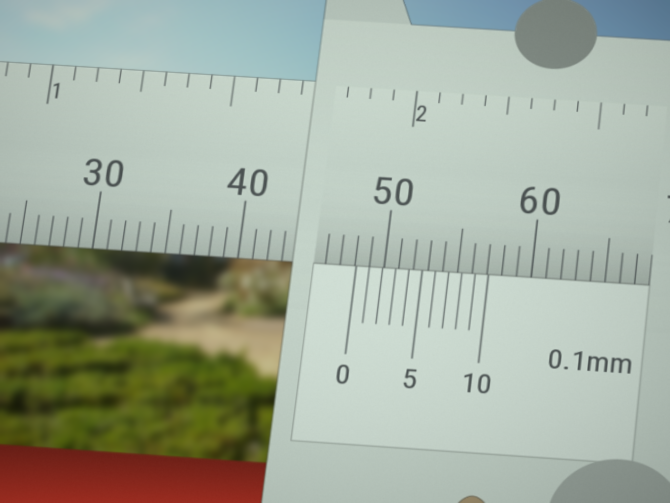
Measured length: 48.1 mm
